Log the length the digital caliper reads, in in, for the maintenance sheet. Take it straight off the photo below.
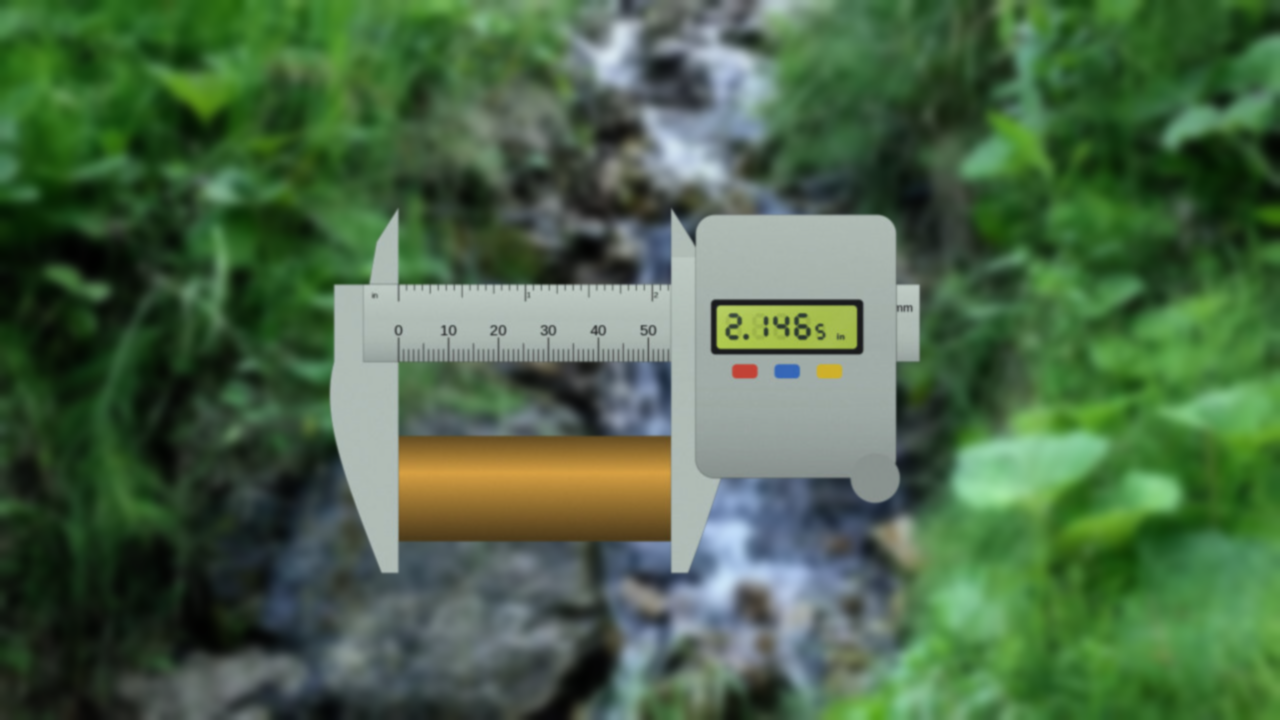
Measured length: 2.1465 in
